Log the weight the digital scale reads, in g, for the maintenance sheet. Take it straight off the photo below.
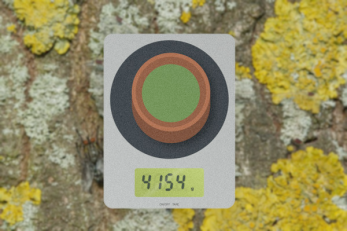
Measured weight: 4154 g
